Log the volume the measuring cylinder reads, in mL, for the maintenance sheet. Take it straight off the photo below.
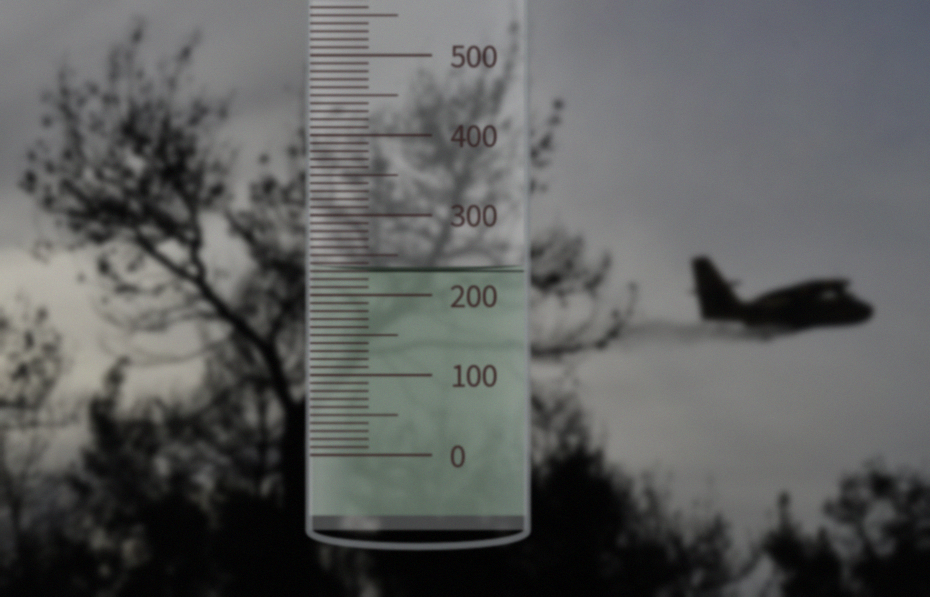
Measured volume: 230 mL
